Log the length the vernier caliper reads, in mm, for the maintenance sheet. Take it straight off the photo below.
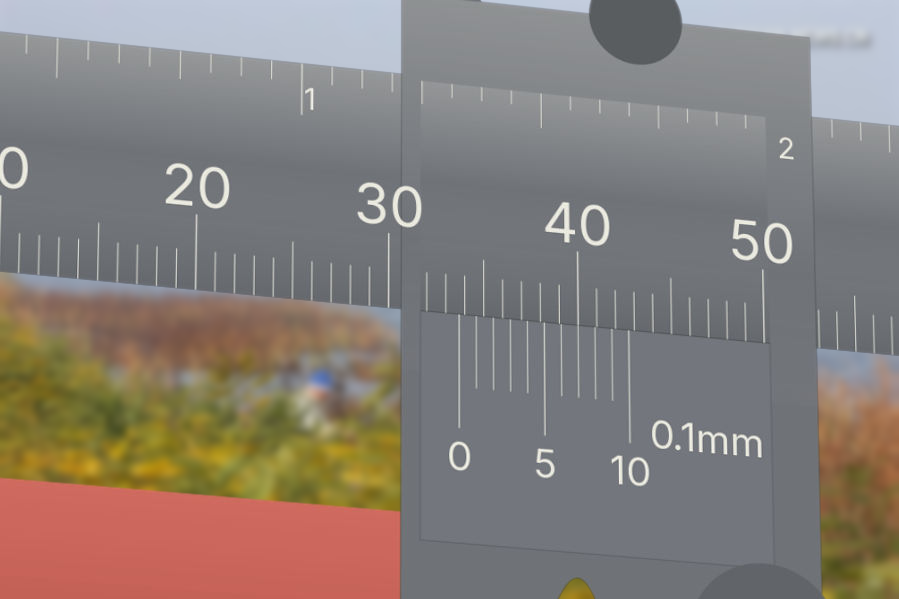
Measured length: 33.7 mm
